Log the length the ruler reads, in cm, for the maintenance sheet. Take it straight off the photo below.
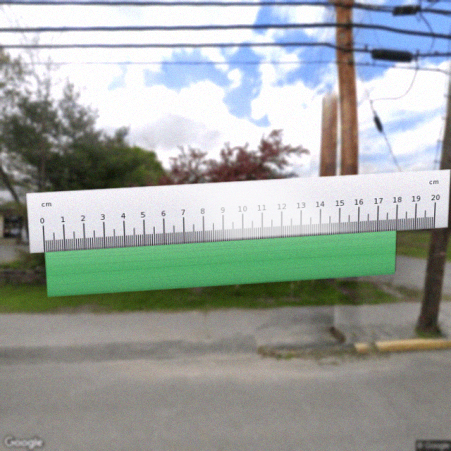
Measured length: 18 cm
